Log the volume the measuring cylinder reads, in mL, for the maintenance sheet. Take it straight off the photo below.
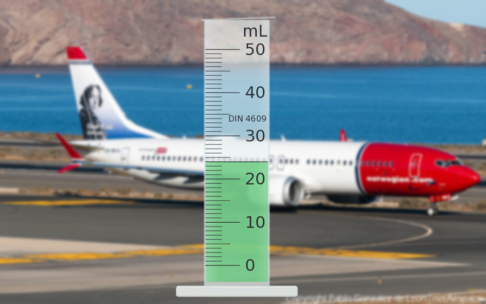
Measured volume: 24 mL
